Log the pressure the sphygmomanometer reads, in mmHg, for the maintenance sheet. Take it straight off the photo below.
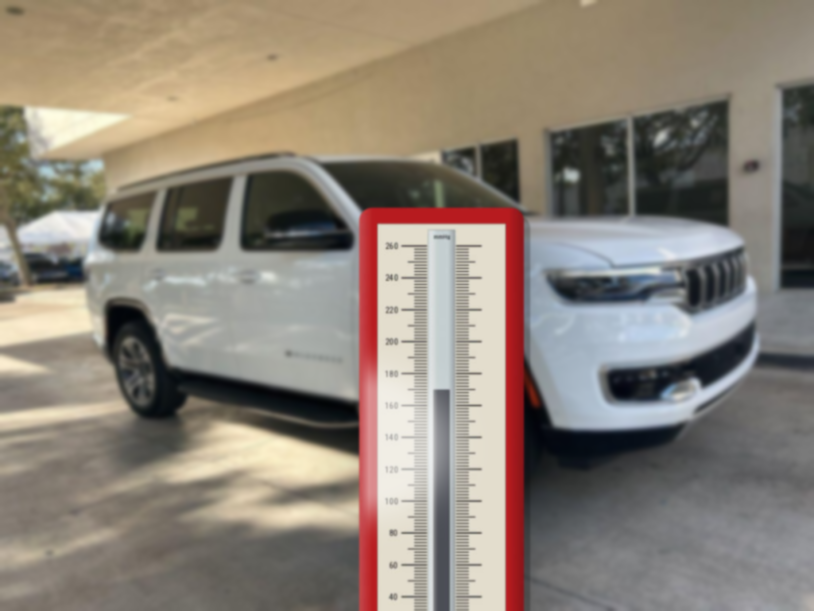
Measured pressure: 170 mmHg
